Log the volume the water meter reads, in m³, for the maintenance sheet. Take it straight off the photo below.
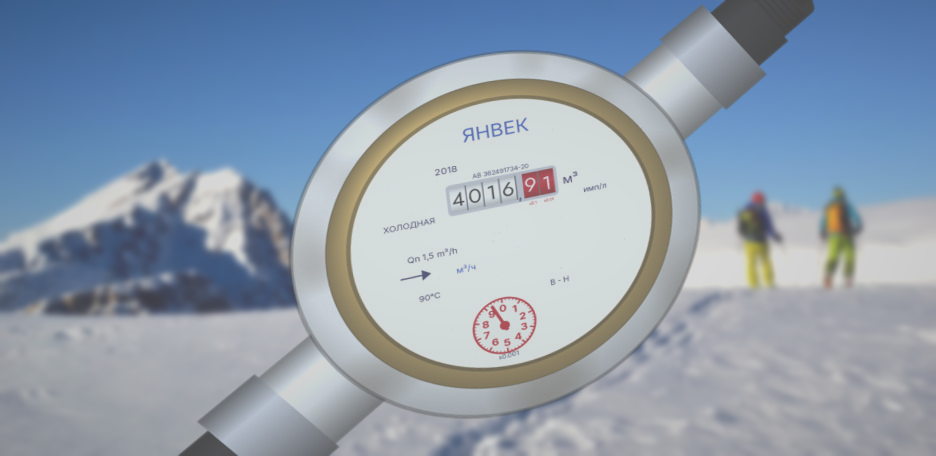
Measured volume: 4016.909 m³
